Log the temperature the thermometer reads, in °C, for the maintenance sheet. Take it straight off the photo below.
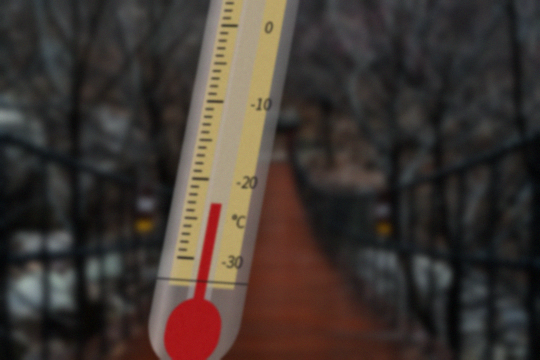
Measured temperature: -23 °C
